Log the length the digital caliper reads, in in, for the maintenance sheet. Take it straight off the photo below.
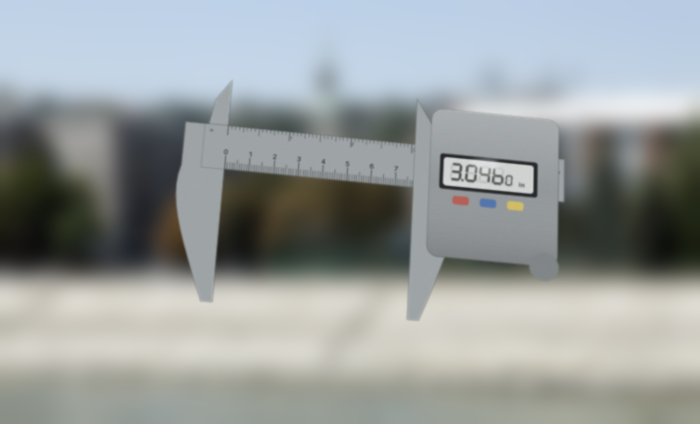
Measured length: 3.0460 in
